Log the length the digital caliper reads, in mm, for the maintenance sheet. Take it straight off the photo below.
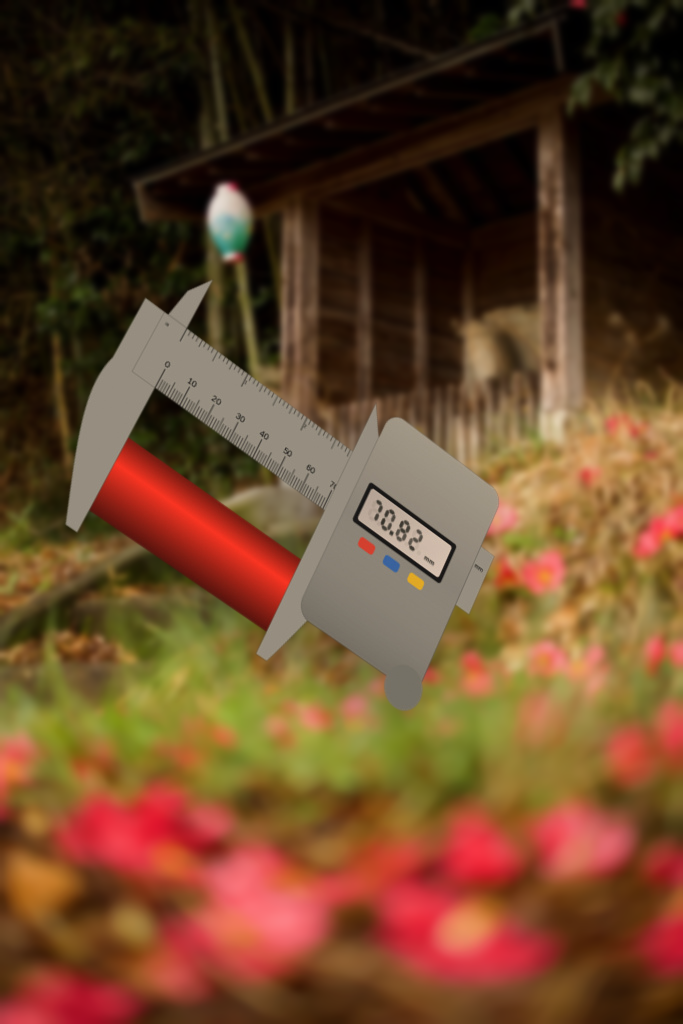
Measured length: 70.82 mm
